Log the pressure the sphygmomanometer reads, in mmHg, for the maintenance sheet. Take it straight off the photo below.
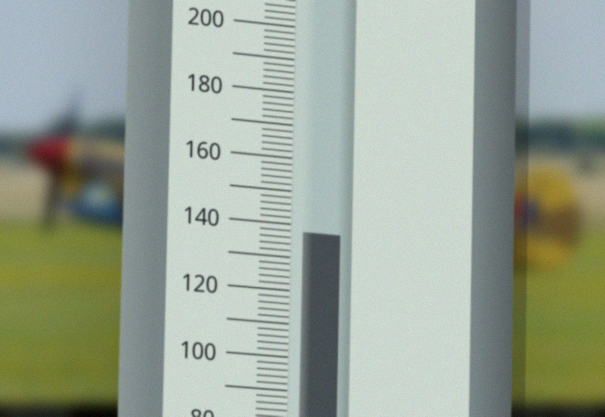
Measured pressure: 138 mmHg
